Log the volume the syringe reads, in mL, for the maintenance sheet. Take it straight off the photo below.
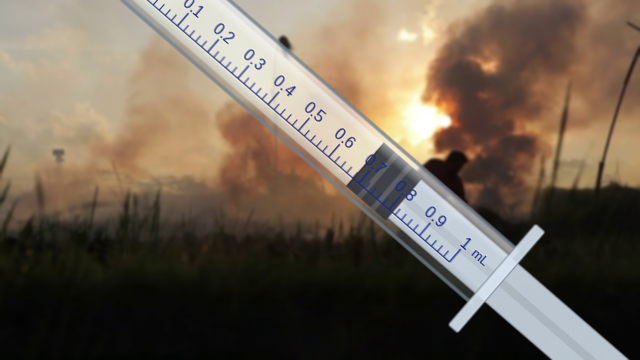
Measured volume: 0.68 mL
